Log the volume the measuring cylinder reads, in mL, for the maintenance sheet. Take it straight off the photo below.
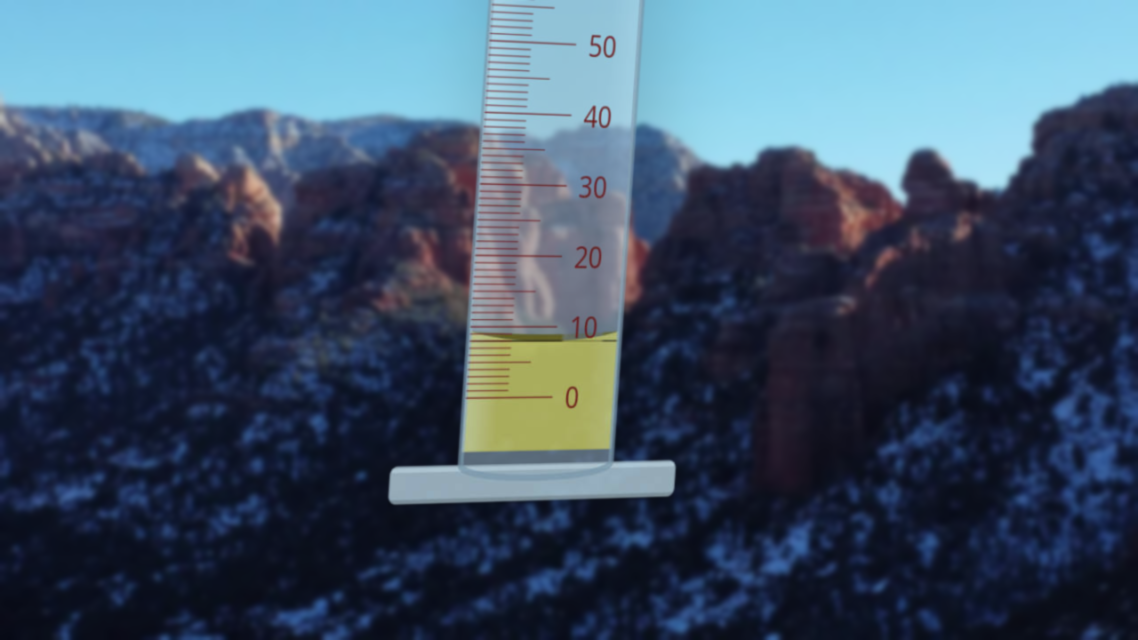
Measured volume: 8 mL
